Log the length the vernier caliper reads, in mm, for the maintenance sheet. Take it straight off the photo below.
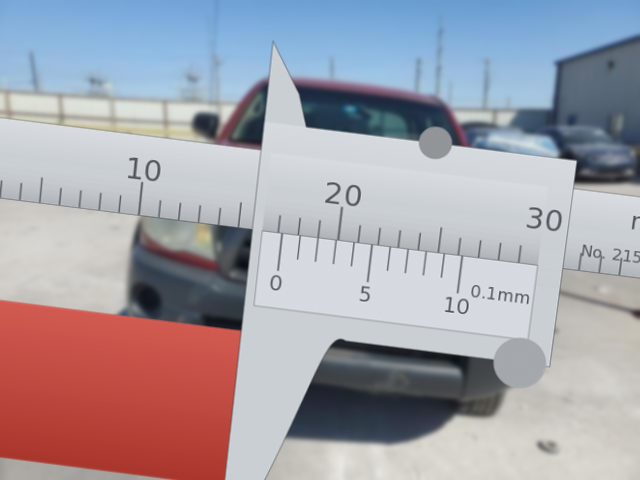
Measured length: 17.2 mm
